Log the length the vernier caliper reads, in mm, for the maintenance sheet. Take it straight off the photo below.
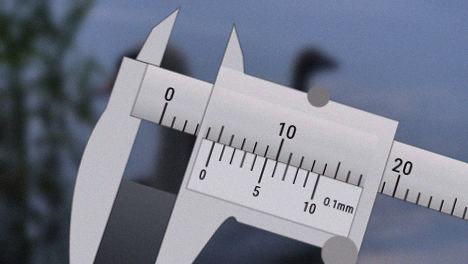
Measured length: 4.7 mm
